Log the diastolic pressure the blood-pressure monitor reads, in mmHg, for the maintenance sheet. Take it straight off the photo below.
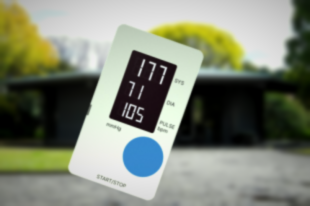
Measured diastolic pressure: 71 mmHg
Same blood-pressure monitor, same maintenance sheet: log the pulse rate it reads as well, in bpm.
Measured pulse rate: 105 bpm
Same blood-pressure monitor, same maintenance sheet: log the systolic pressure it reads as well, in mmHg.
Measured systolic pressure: 177 mmHg
